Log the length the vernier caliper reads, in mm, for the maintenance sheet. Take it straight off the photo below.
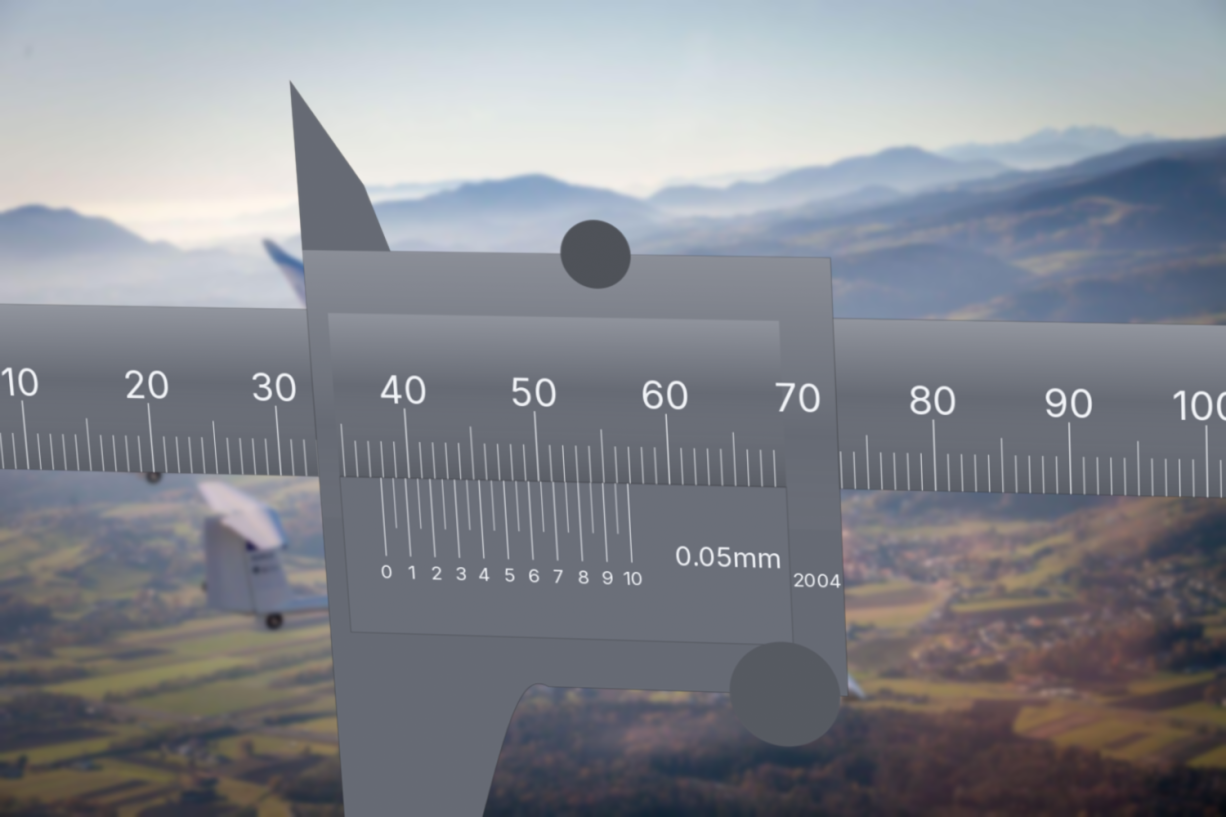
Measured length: 37.8 mm
